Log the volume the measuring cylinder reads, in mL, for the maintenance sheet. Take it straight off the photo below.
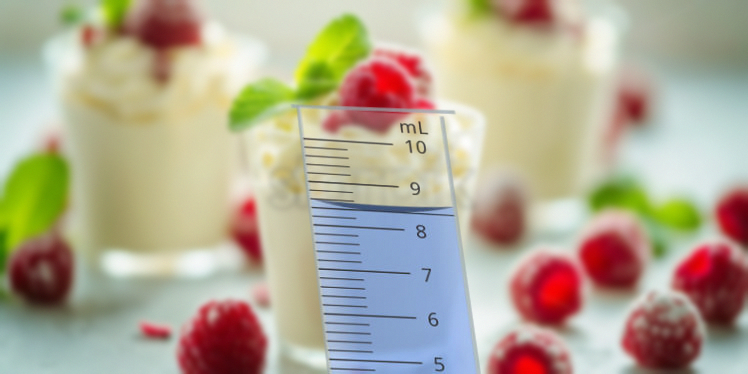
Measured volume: 8.4 mL
